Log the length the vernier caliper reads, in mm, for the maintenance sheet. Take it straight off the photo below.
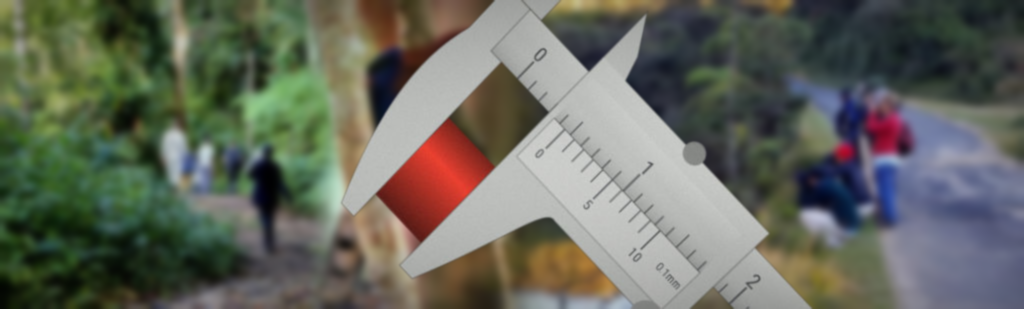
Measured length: 4.5 mm
